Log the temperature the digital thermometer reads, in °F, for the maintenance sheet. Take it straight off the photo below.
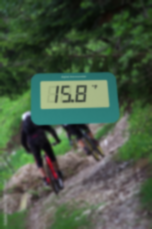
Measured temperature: 15.8 °F
